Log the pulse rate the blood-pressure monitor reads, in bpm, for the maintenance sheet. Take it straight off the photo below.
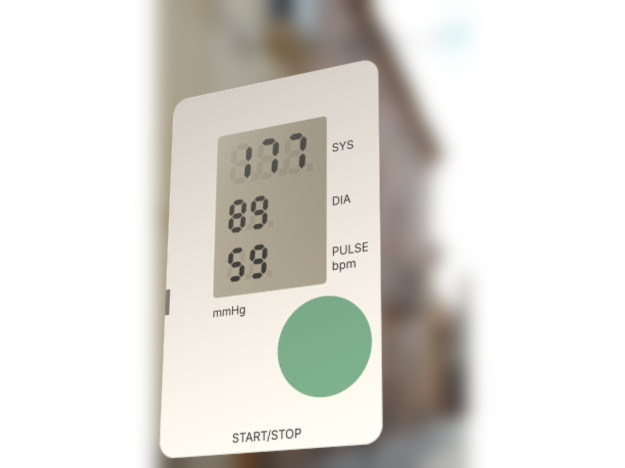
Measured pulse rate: 59 bpm
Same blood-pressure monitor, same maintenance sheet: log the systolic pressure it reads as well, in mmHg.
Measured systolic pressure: 177 mmHg
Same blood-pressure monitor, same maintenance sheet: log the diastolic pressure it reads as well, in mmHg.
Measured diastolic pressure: 89 mmHg
